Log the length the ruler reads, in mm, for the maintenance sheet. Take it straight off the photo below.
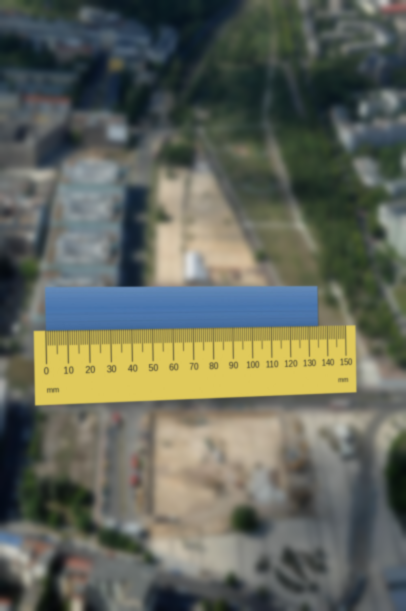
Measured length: 135 mm
